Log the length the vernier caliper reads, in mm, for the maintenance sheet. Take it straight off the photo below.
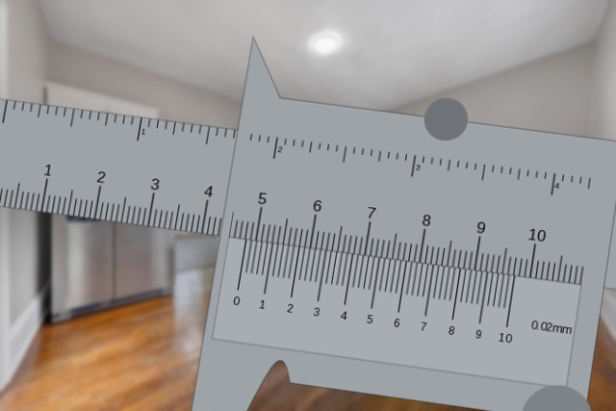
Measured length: 48.2 mm
